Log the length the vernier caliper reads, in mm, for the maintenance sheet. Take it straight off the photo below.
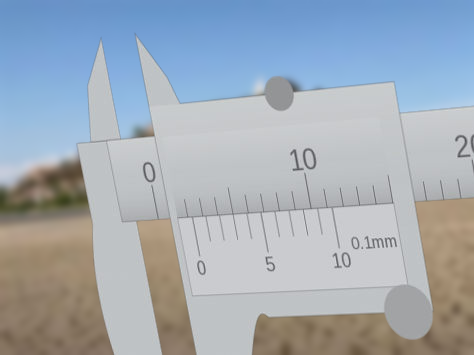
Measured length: 2.3 mm
